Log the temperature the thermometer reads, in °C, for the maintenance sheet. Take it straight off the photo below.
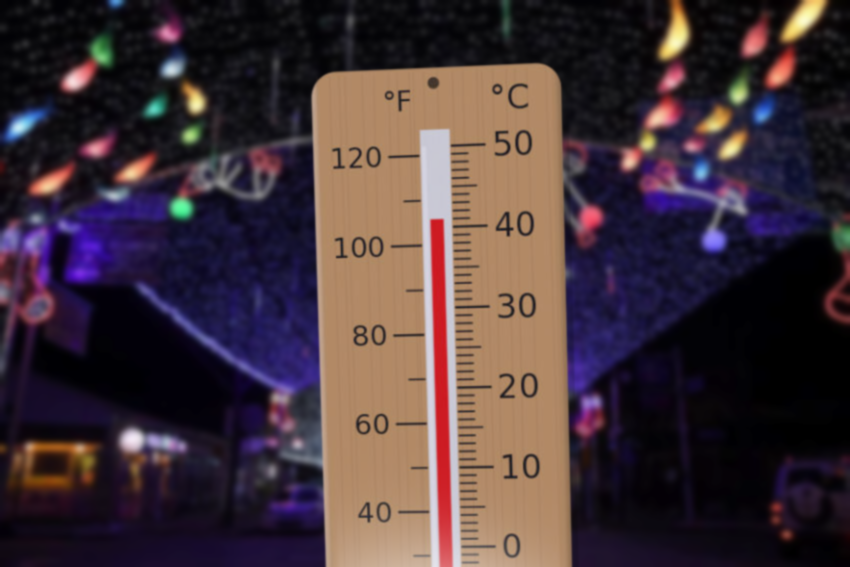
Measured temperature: 41 °C
